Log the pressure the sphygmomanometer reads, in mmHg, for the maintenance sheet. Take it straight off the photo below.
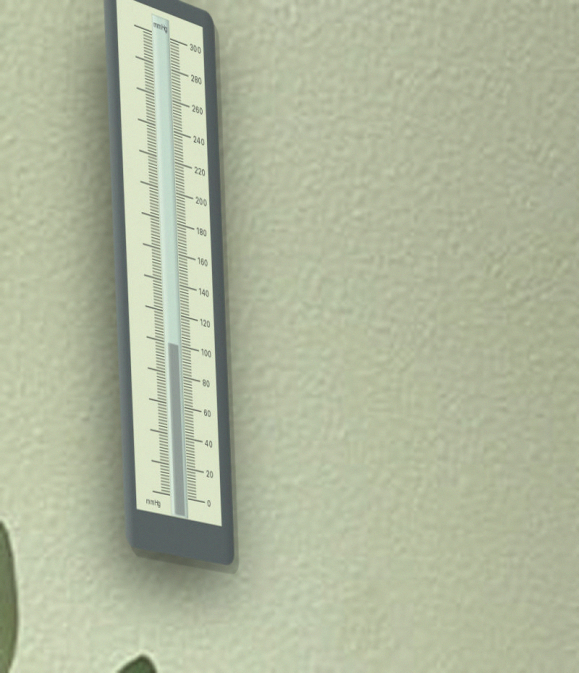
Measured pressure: 100 mmHg
